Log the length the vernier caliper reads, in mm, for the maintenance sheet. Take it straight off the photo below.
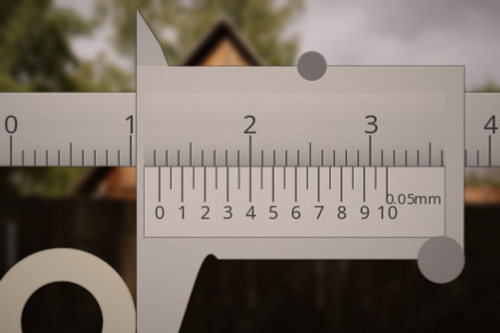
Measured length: 12.4 mm
